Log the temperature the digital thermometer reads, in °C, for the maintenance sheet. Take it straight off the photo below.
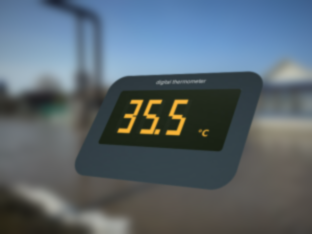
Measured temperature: 35.5 °C
